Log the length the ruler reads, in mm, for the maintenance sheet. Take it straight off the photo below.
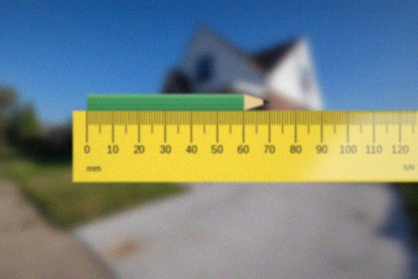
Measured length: 70 mm
